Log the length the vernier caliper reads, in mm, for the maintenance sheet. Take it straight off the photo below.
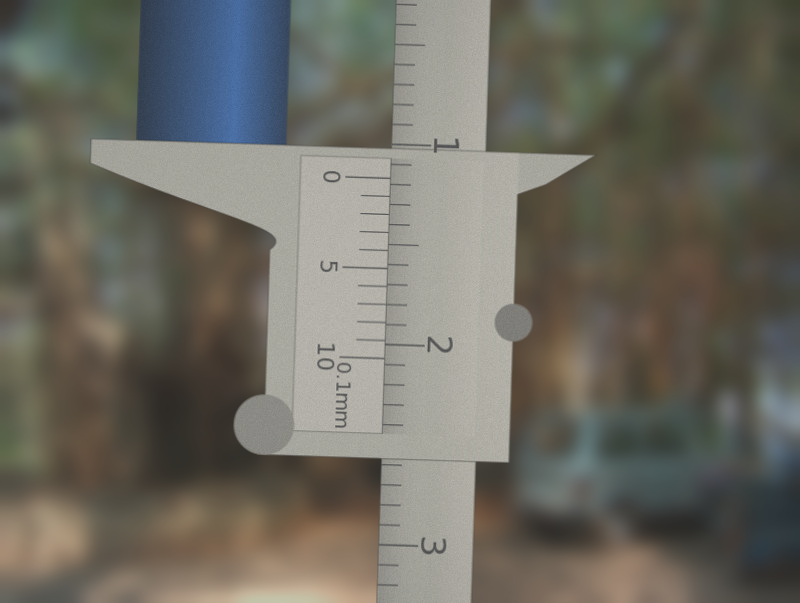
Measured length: 11.7 mm
